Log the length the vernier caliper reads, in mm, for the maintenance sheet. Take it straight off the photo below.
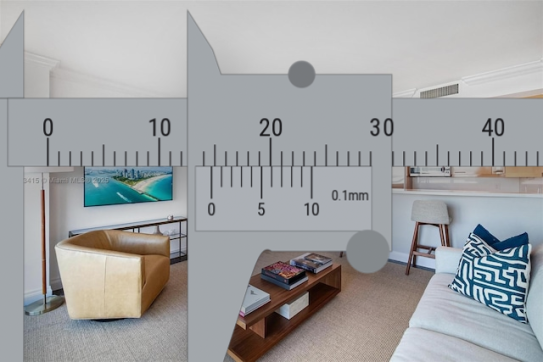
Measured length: 14.7 mm
